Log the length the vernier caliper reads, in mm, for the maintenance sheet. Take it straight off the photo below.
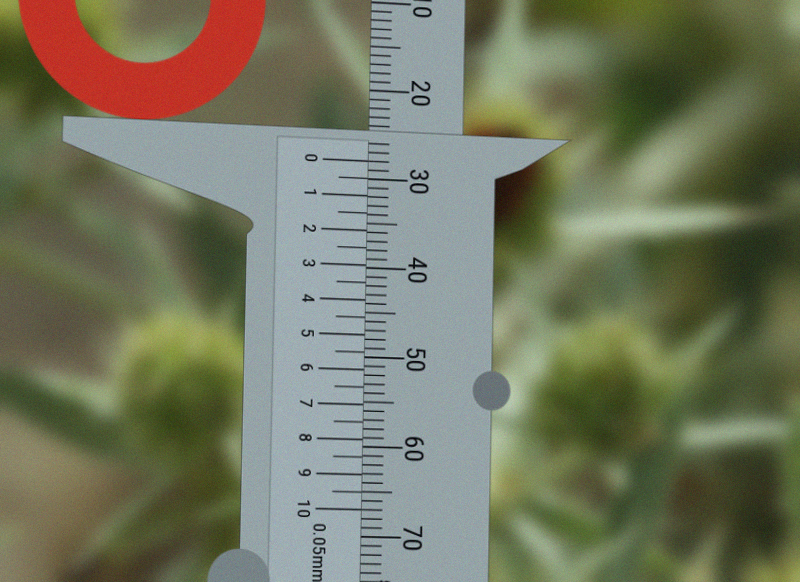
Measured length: 28.0 mm
